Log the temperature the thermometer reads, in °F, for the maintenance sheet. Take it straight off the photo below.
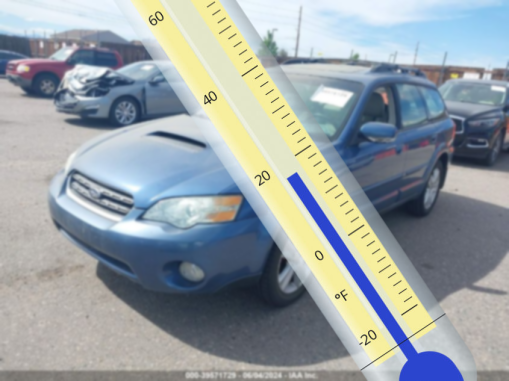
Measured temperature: 17 °F
